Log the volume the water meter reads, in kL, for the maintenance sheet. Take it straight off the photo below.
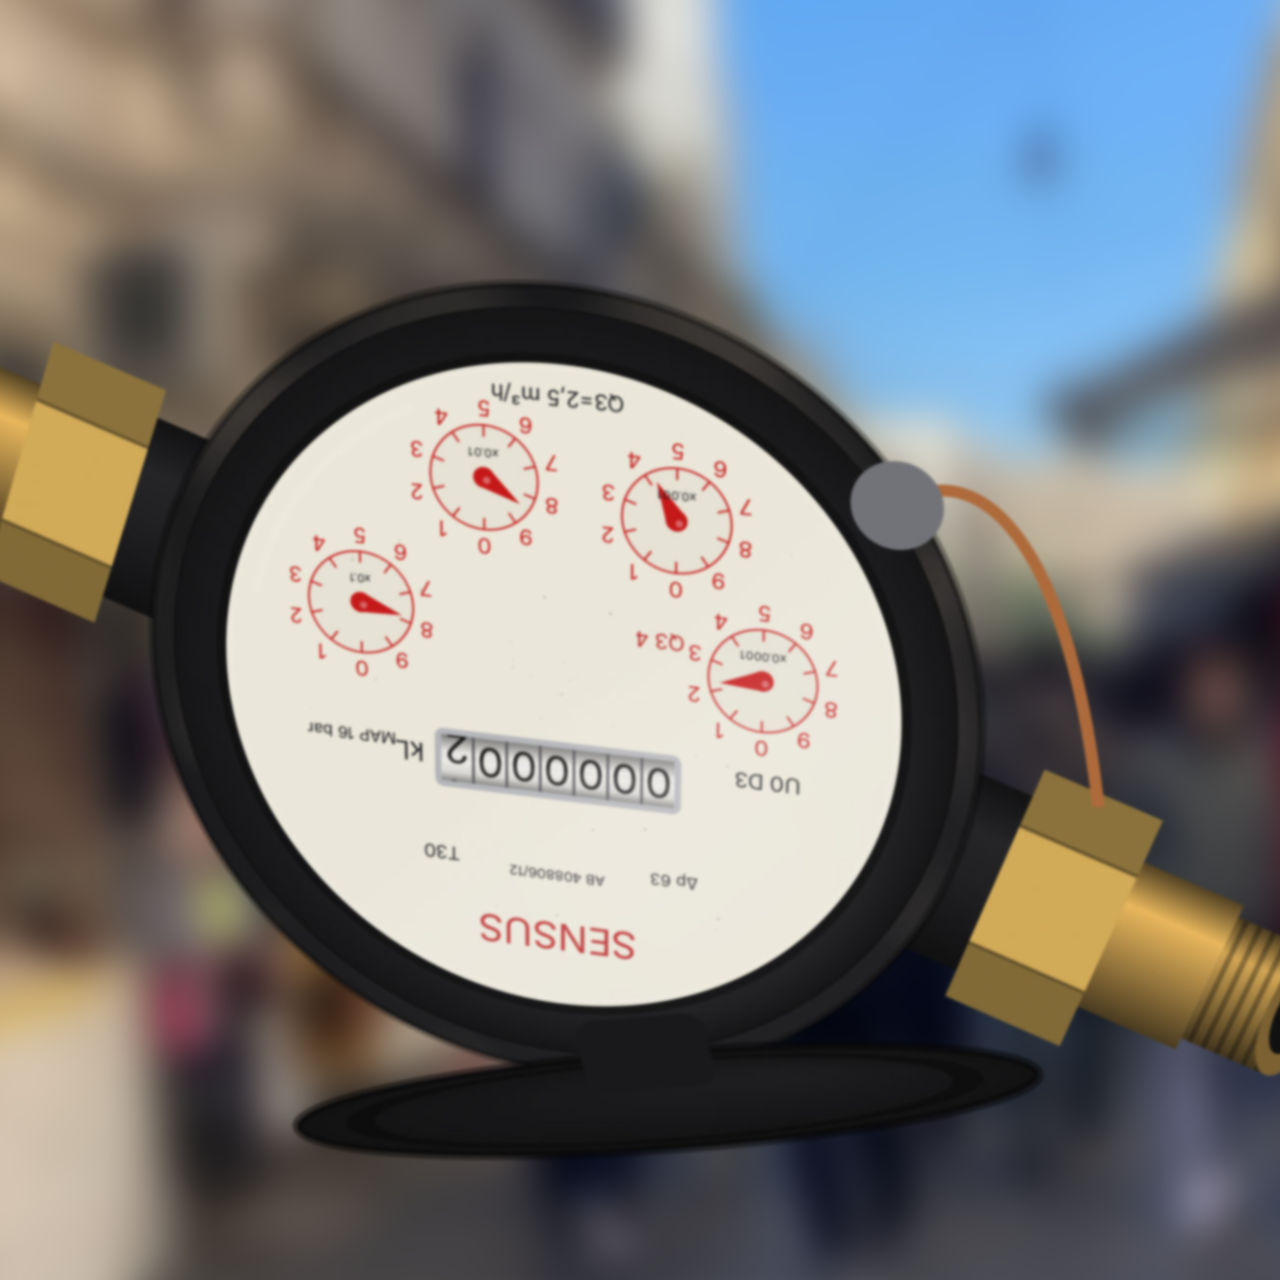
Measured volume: 1.7842 kL
